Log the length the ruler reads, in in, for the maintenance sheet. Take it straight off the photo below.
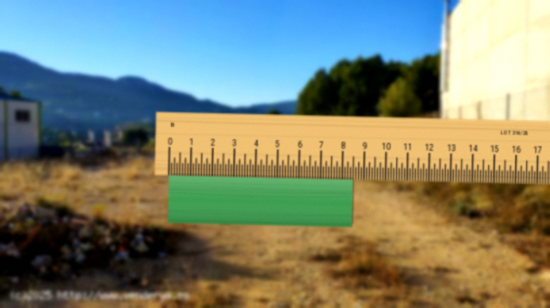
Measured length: 8.5 in
